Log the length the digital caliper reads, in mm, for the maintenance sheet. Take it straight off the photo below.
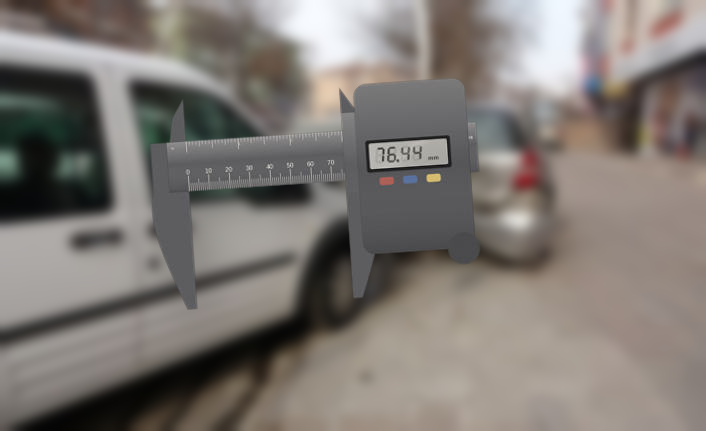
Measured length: 76.44 mm
